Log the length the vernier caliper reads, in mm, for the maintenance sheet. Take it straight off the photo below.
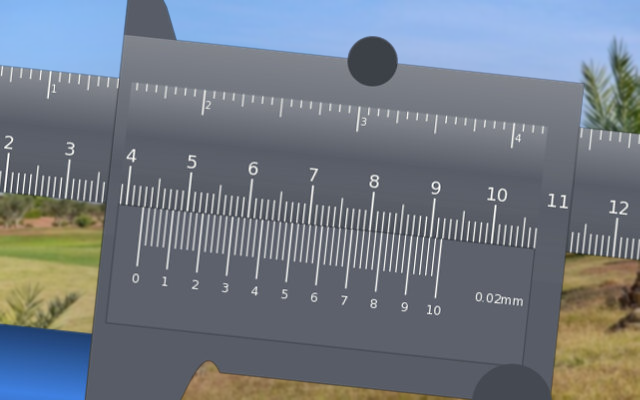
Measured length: 42.8 mm
